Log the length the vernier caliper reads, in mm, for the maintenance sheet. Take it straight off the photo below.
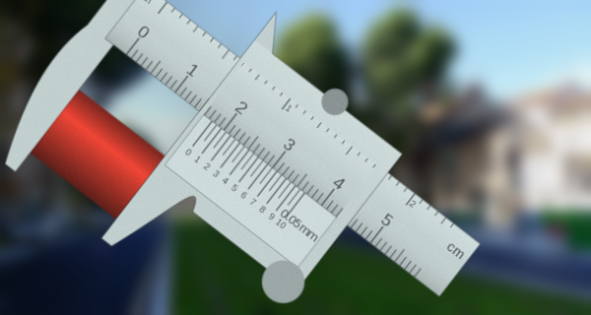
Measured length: 17.6 mm
